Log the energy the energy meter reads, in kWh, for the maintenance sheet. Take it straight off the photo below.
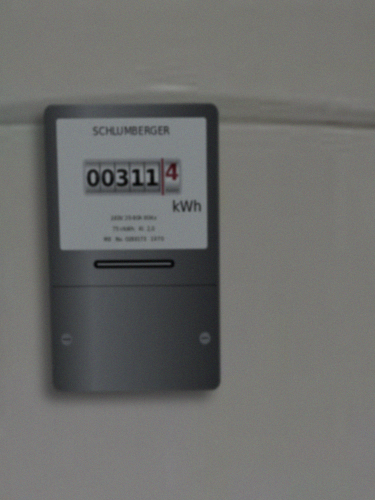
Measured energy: 311.4 kWh
